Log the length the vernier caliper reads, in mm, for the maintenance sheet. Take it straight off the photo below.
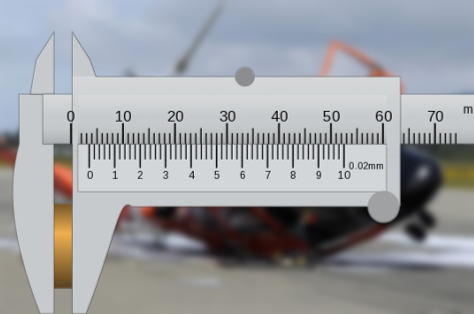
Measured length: 3.5 mm
